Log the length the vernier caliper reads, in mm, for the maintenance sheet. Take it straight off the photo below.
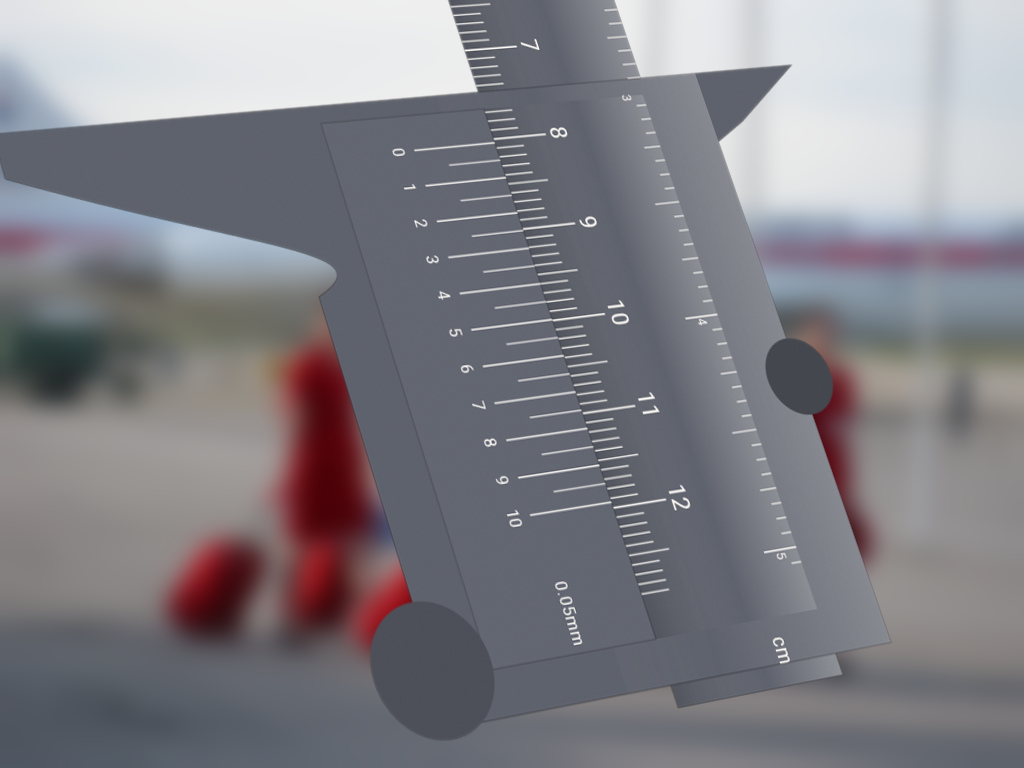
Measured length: 80.4 mm
